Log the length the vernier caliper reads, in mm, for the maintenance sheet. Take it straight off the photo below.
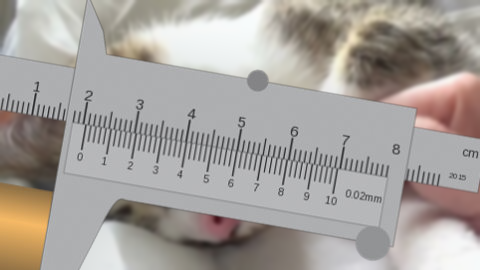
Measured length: 20.5 mm
